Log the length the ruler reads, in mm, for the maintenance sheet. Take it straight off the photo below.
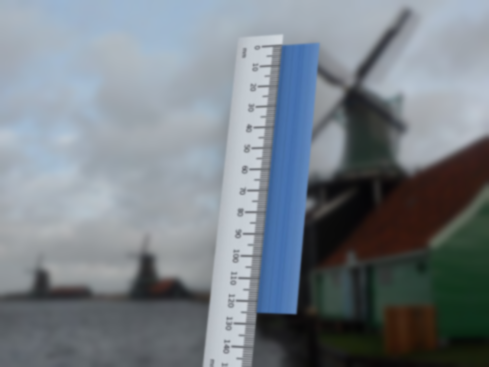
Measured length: 125 mm
